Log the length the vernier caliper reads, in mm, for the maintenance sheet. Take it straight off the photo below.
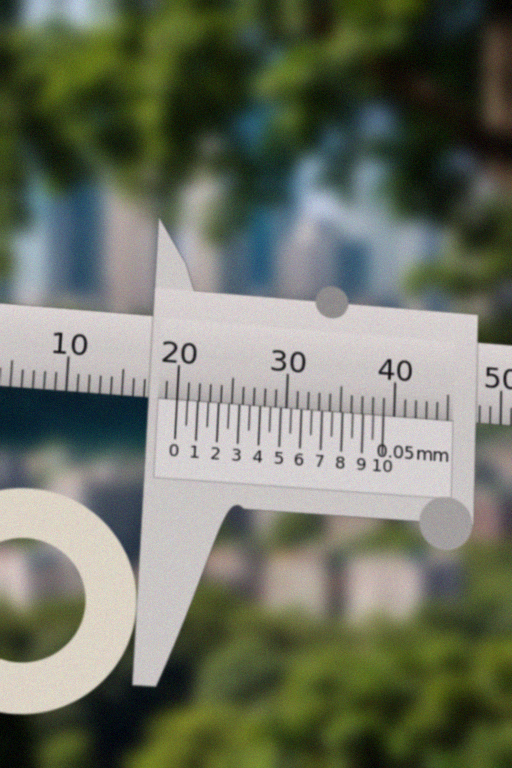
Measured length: 20.0 mm
